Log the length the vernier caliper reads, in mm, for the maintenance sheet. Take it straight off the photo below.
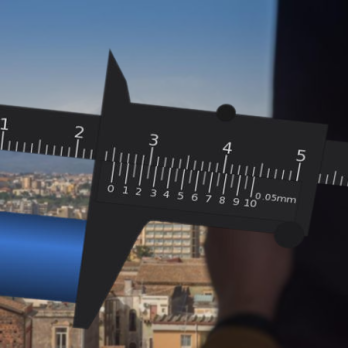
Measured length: 25.2 mm
